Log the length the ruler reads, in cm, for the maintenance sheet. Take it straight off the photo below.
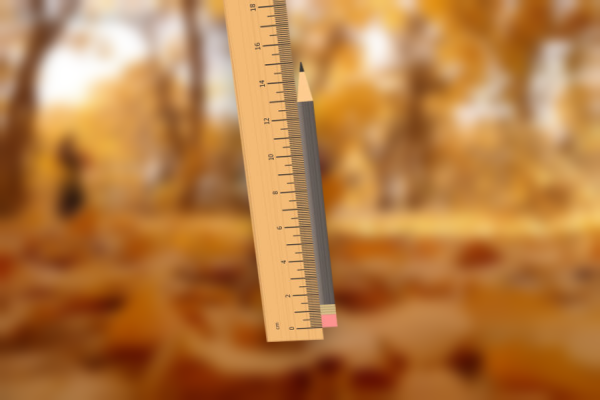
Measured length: 15 cm
